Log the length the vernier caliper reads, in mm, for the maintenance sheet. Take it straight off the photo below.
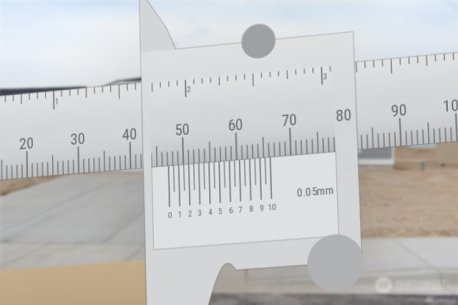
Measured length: 47.2 mm
